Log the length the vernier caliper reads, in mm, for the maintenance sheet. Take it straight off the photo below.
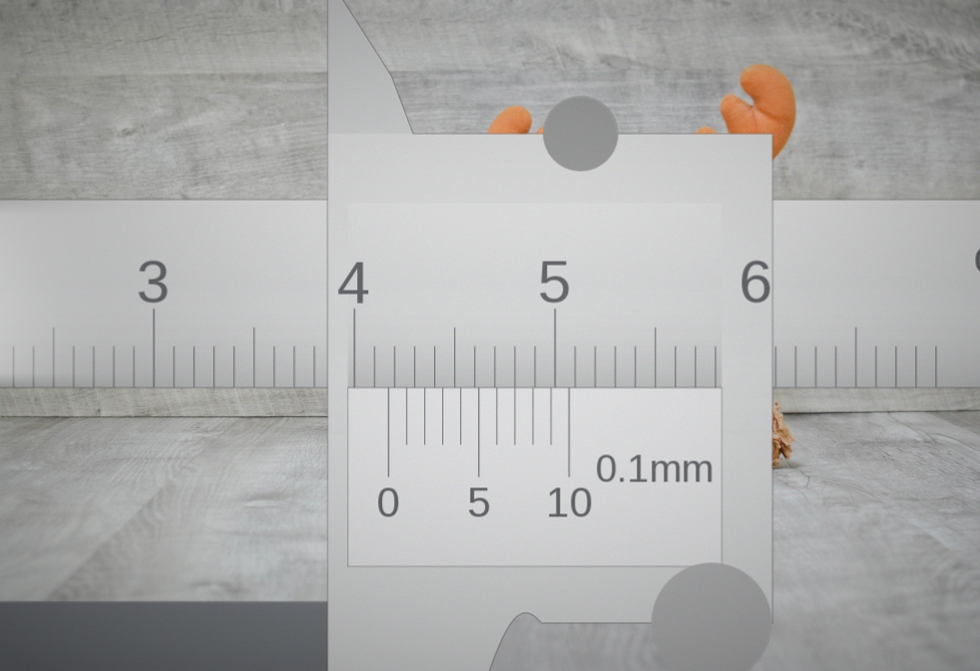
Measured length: 41.7 mm
